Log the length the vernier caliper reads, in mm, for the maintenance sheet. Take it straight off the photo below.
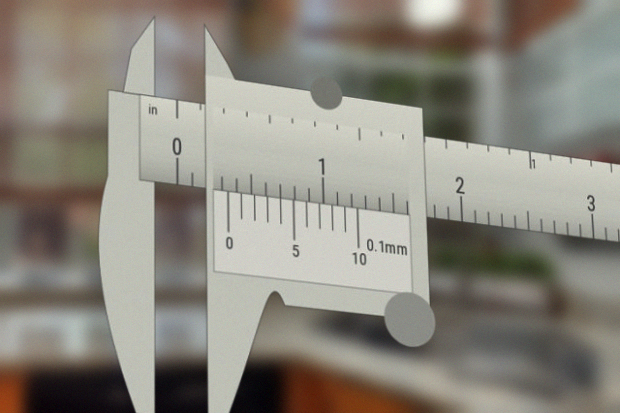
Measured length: 3.4 mm
